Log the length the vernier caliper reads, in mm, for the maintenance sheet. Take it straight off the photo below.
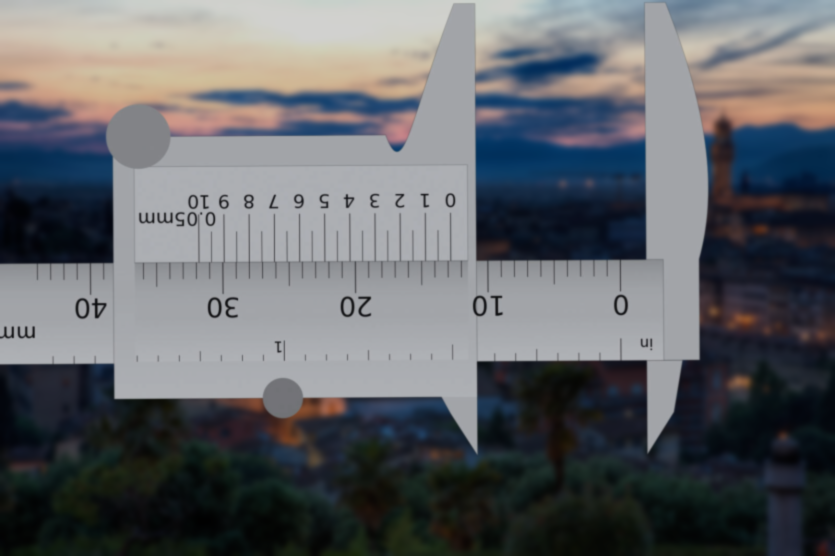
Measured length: 12.8 mm
